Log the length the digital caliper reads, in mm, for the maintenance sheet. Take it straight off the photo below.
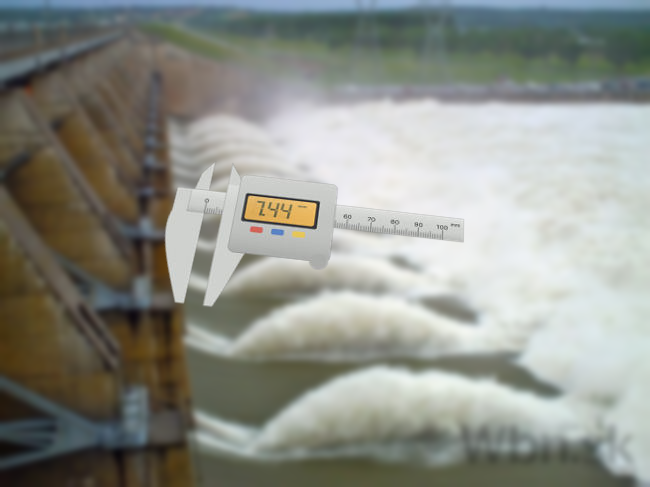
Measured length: 7.44 mm
